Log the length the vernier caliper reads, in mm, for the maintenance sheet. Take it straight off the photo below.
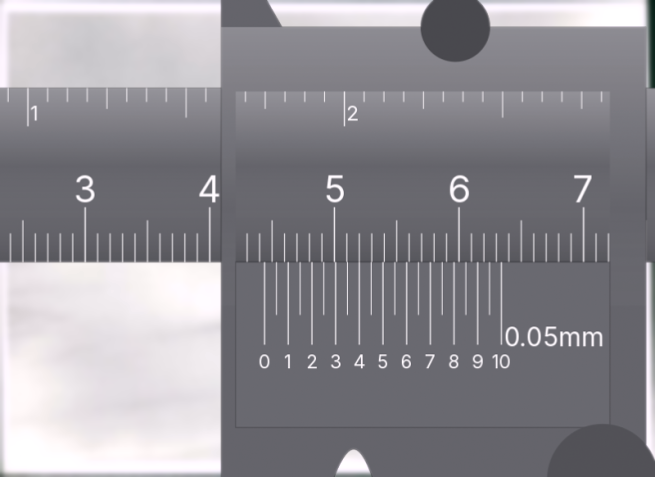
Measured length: 44.4 mm
